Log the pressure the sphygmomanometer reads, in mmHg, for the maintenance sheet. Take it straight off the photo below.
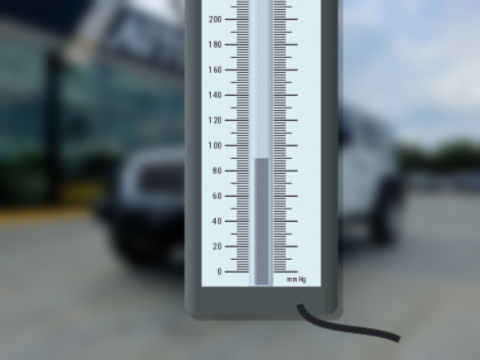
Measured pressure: 90 mmHg
